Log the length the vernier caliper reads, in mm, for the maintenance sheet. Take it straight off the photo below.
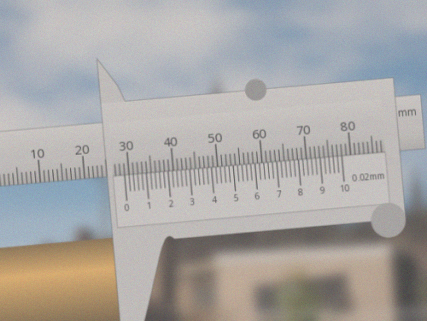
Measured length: 29.0 mm
